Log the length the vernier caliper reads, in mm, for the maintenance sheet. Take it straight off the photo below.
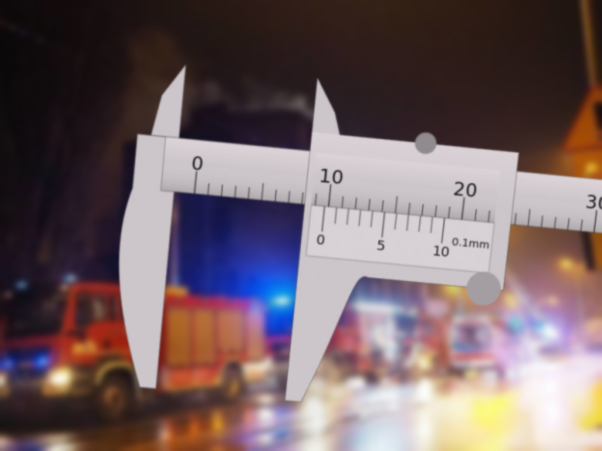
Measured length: 9.7 mm
